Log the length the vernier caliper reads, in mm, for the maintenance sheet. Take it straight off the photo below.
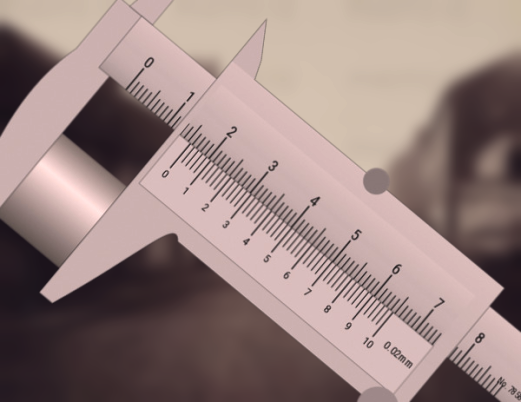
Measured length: 15.6 mm
